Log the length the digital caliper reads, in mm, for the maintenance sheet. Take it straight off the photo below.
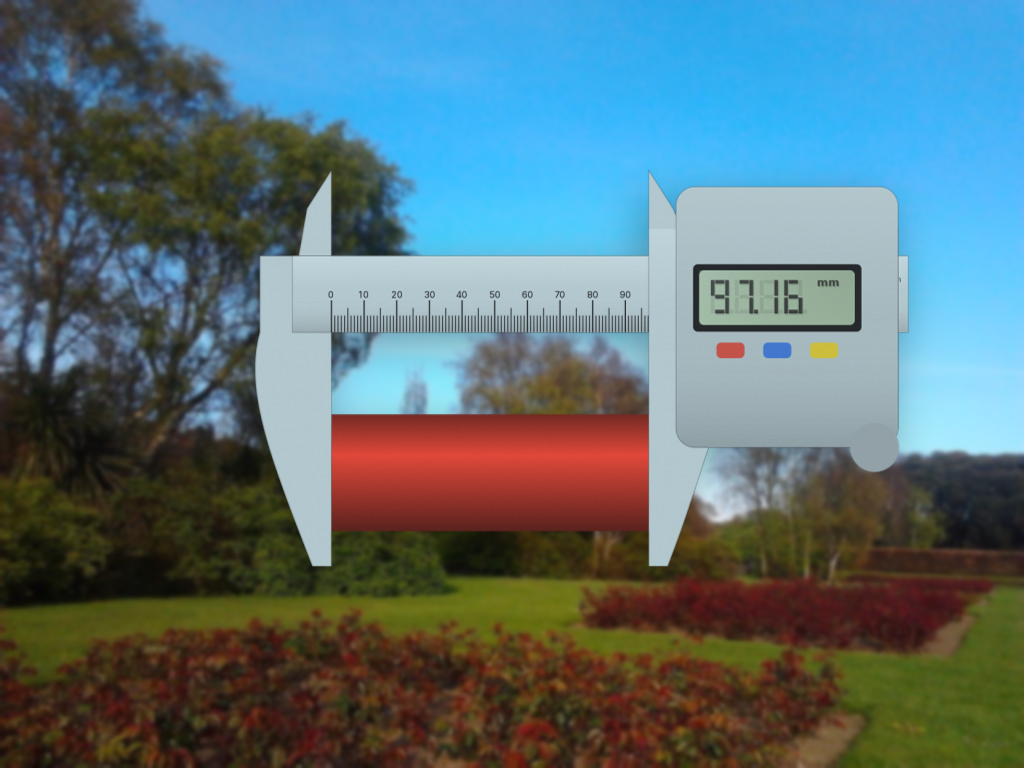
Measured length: 97.16 mm
